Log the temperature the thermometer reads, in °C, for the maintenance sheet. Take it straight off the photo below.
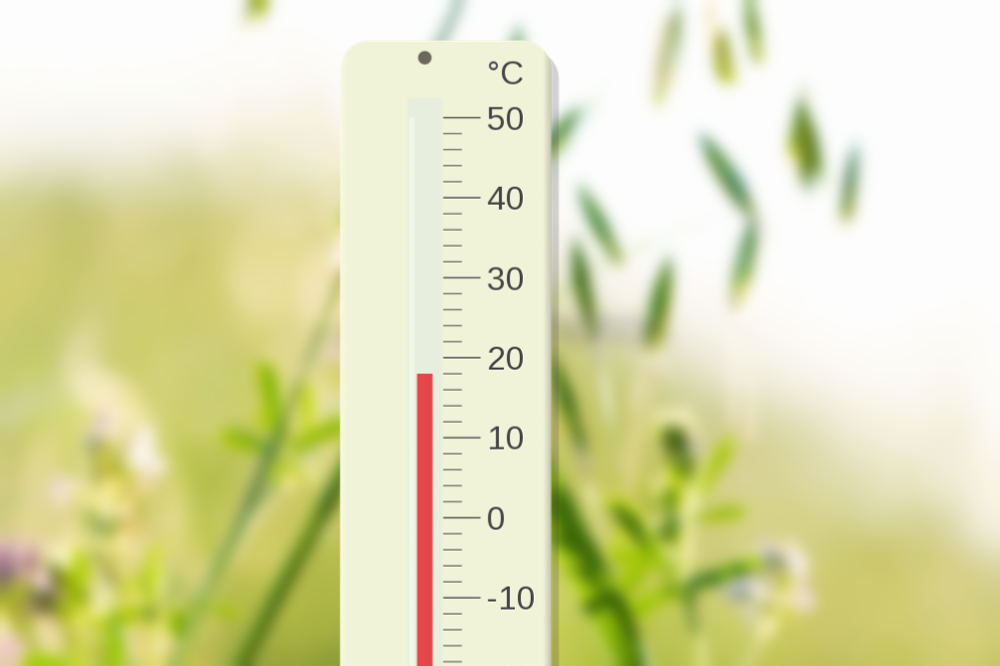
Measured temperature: 18 °C
